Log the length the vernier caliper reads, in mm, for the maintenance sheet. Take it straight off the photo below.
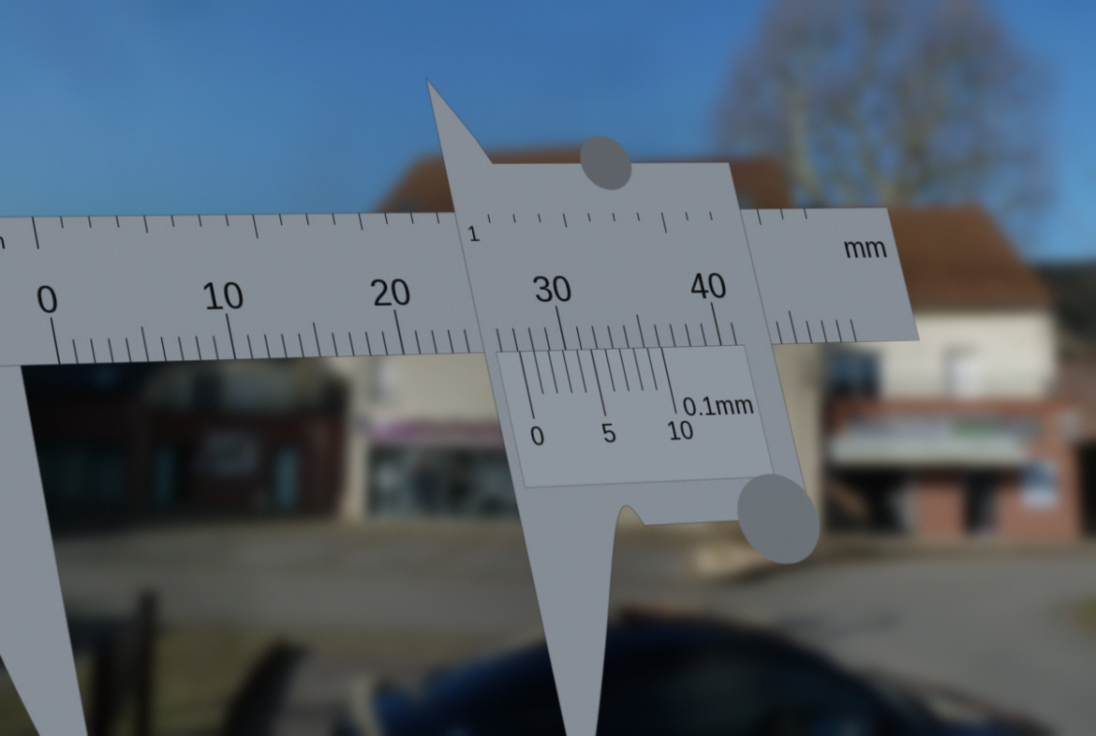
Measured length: 27.1 mm
